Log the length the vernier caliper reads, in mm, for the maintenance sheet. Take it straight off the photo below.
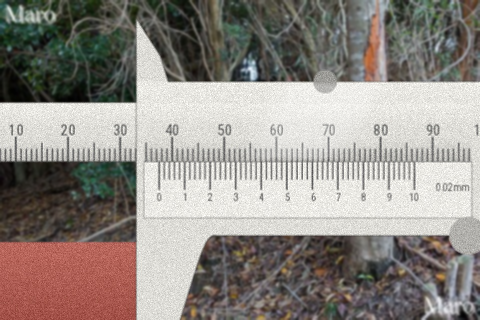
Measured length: 37.5 mm
